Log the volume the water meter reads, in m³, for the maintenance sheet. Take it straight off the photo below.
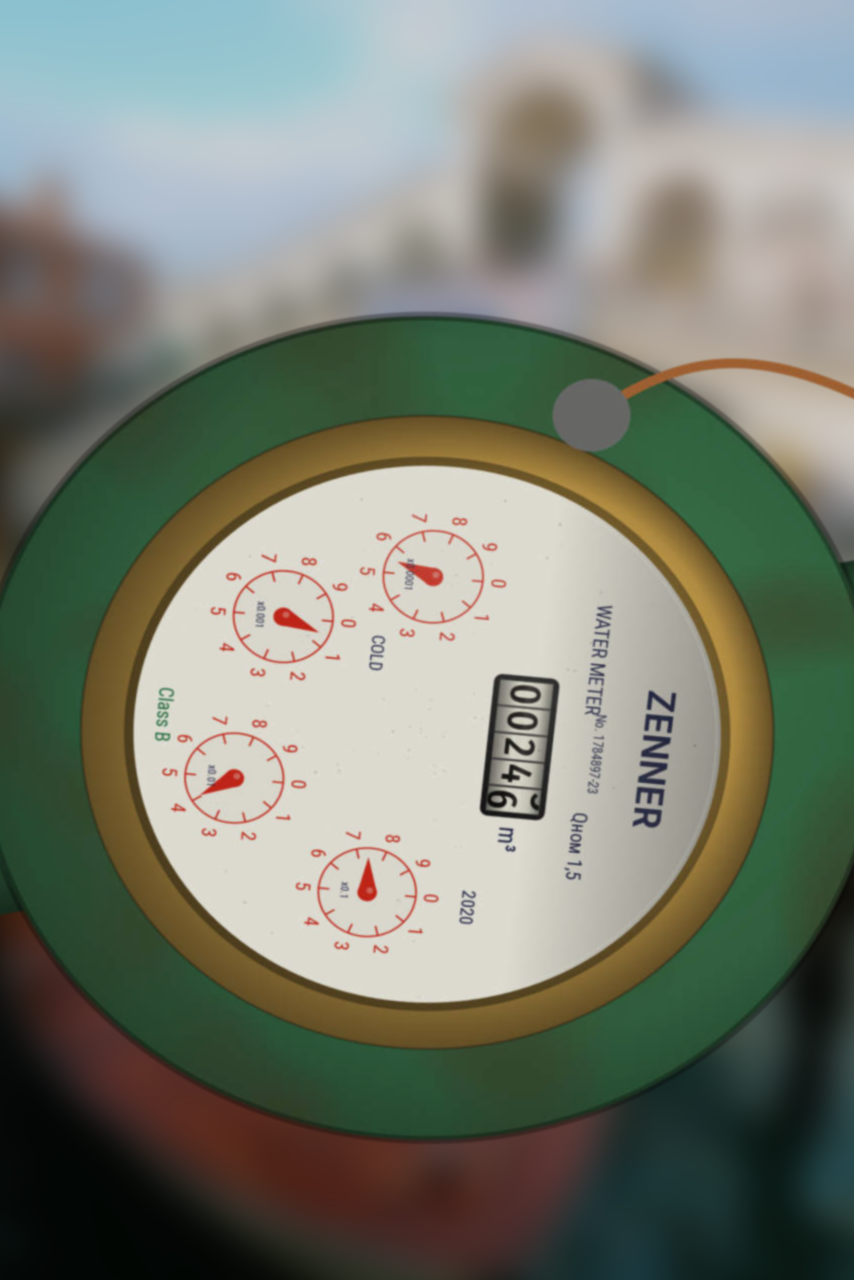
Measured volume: 245.7405 m³
